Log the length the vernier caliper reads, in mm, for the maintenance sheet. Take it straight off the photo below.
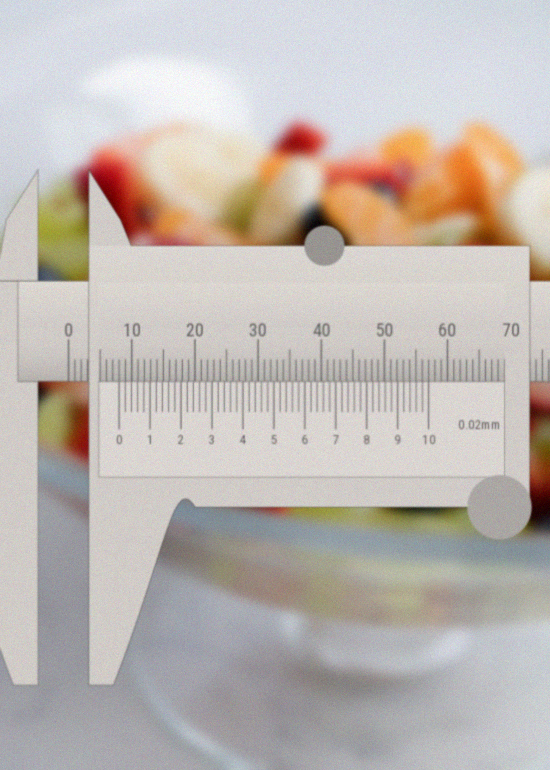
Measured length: 8.0 mm
